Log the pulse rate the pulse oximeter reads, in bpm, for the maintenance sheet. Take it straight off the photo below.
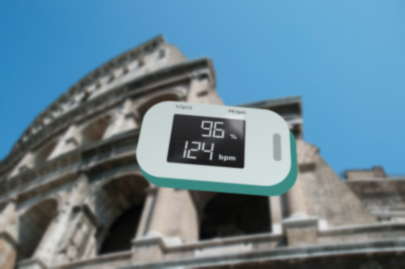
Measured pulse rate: 124 bpm
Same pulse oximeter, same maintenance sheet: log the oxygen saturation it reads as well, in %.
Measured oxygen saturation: 96 %
